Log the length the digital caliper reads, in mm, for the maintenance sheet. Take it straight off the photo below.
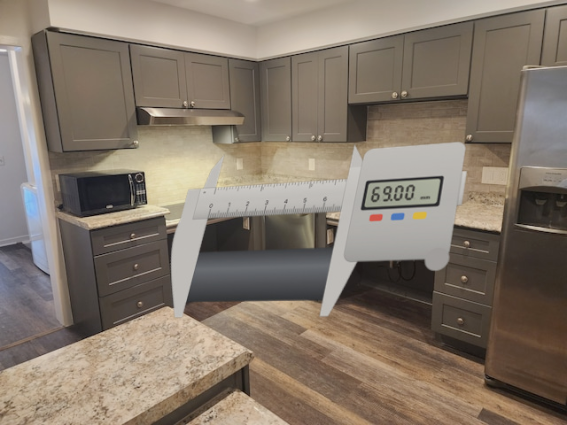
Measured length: 69.00 mm
